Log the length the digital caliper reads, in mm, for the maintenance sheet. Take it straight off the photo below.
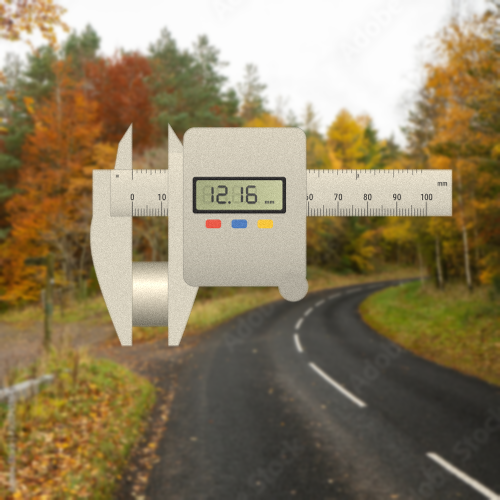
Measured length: 12.16 mm
